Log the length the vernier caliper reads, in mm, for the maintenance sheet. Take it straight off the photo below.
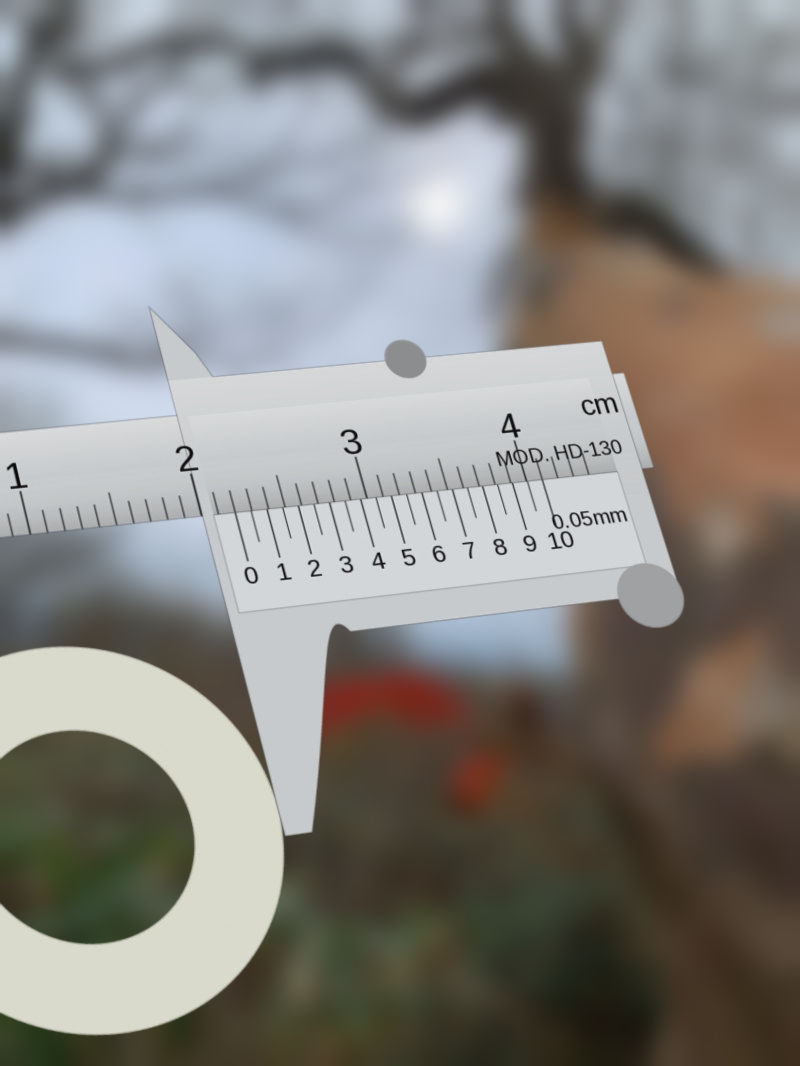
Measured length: 22.0 mm
